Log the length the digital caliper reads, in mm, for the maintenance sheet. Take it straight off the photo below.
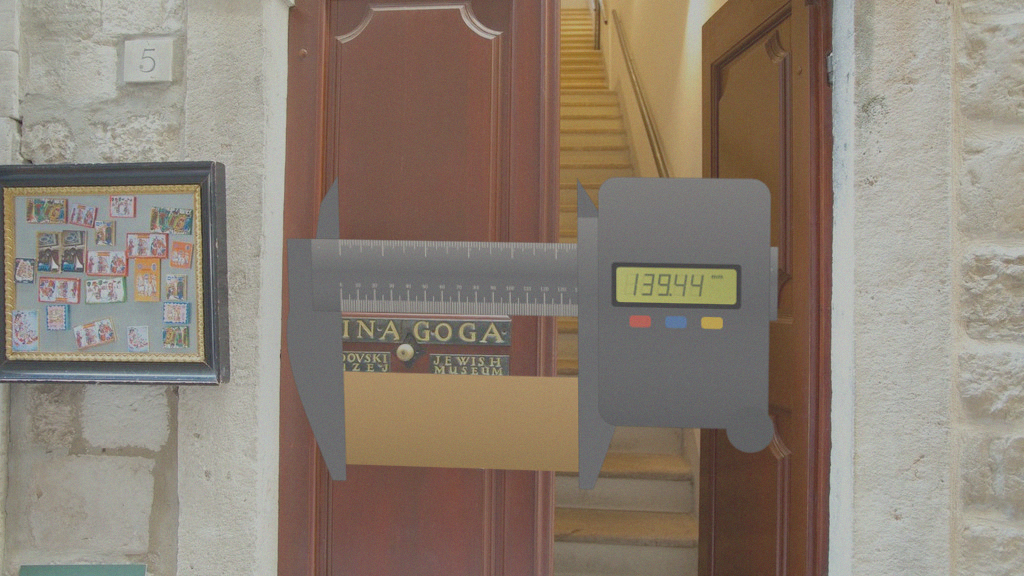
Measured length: 139.44 mm
